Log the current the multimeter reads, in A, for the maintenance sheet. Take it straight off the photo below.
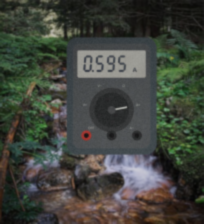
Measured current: 0.595 A
